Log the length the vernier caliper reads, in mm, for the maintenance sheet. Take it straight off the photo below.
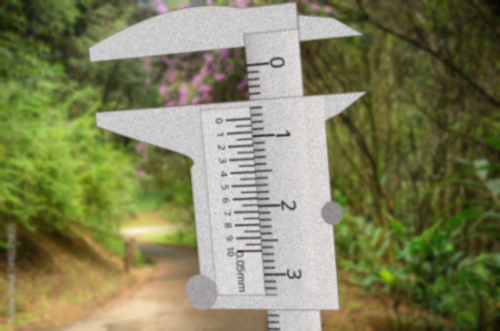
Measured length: 7.5 mm
